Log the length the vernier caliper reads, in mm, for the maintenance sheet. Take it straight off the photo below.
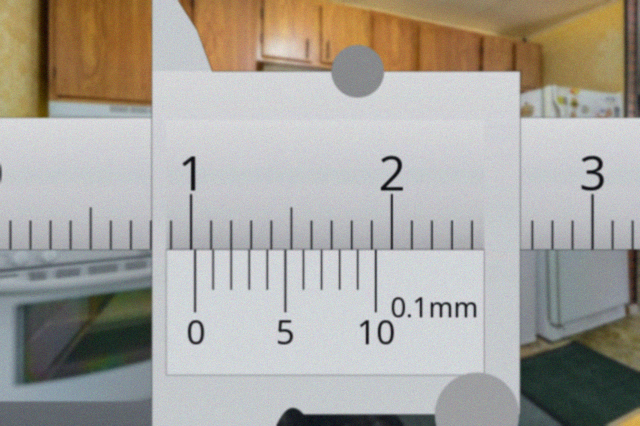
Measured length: 10.2 mm
